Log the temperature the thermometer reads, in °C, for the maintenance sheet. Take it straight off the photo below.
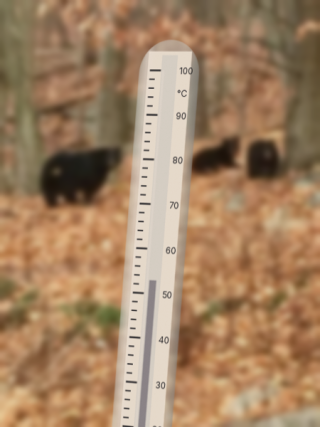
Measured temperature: 53 °C
